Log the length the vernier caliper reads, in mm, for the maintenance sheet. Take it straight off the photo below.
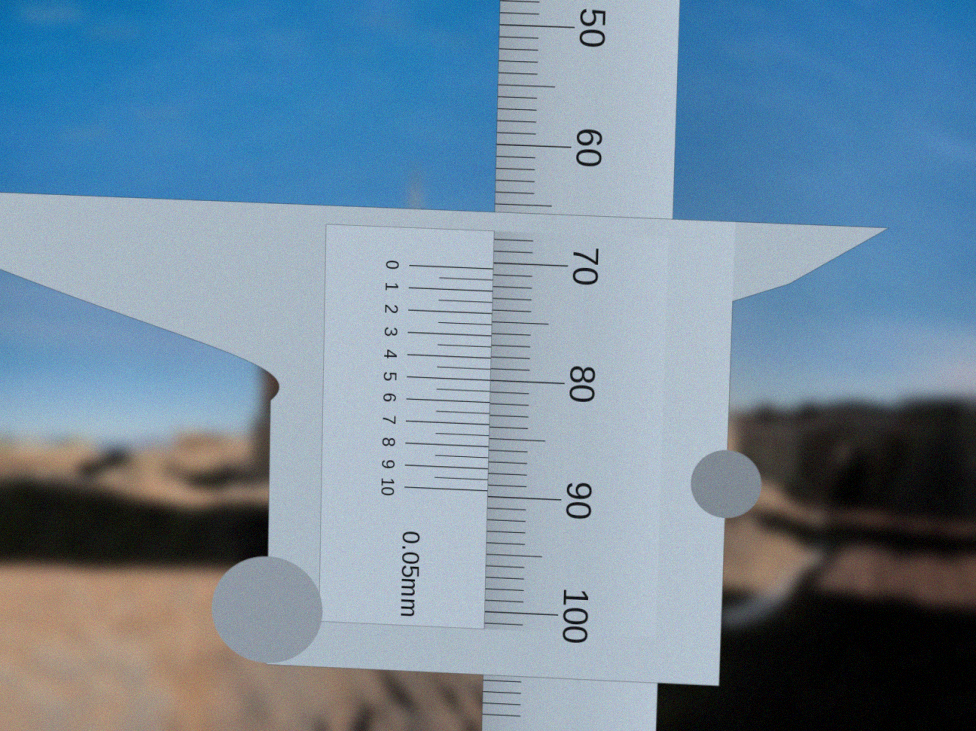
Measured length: 70.5 mm
